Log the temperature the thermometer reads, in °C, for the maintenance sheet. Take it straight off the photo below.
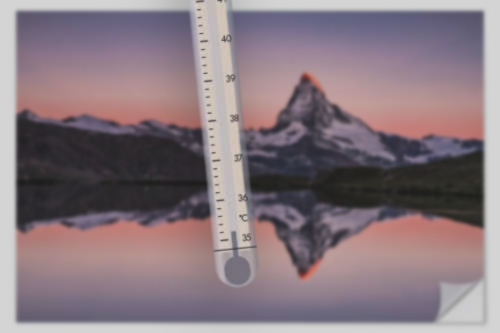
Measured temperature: 35.2 °C
